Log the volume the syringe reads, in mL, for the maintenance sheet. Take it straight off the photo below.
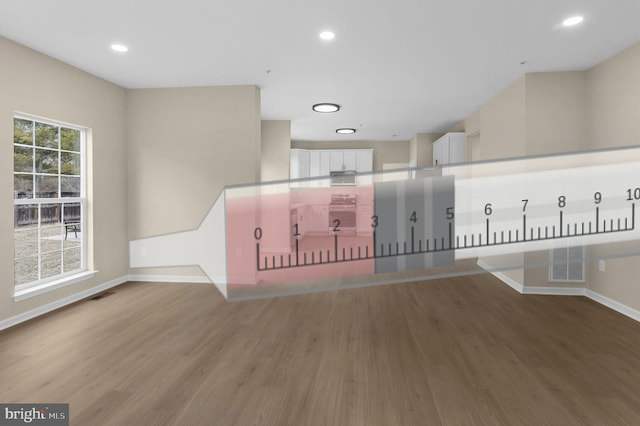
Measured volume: 3 mL
